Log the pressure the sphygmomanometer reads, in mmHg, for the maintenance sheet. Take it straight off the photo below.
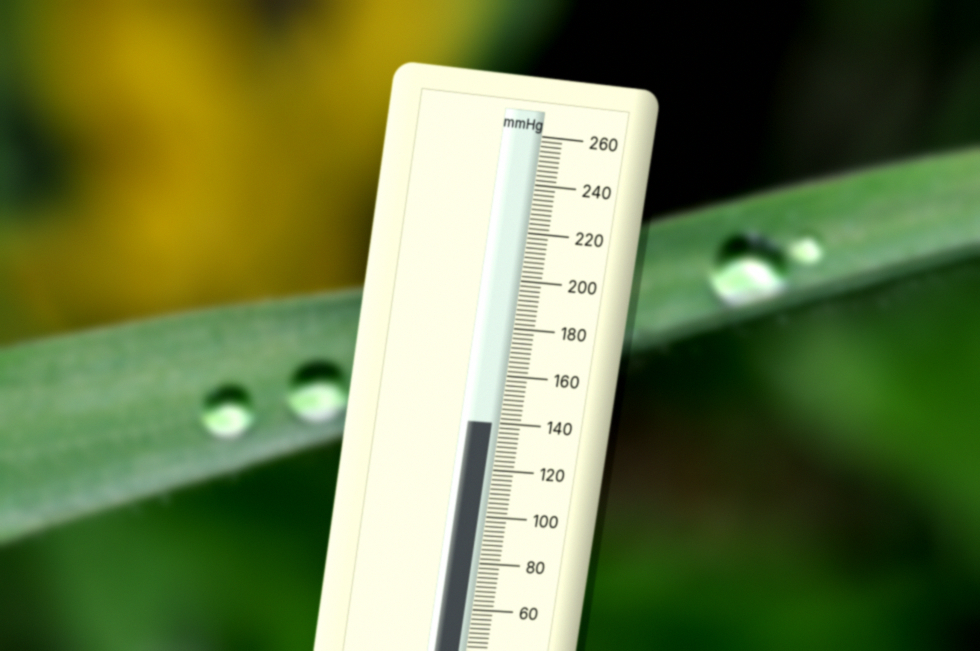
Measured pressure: 140 mmHg
